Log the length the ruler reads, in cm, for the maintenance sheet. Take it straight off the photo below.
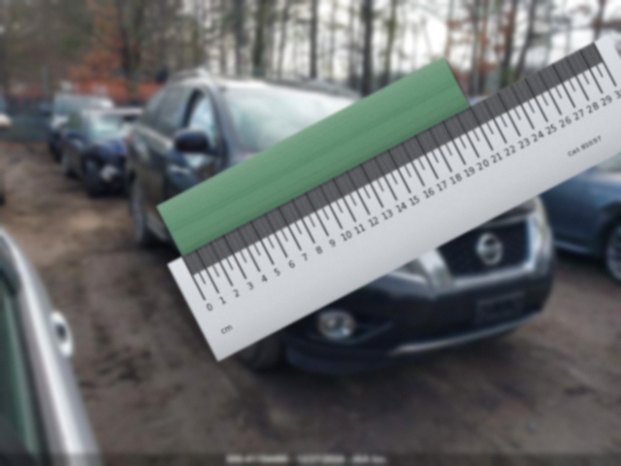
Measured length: 21 cm
